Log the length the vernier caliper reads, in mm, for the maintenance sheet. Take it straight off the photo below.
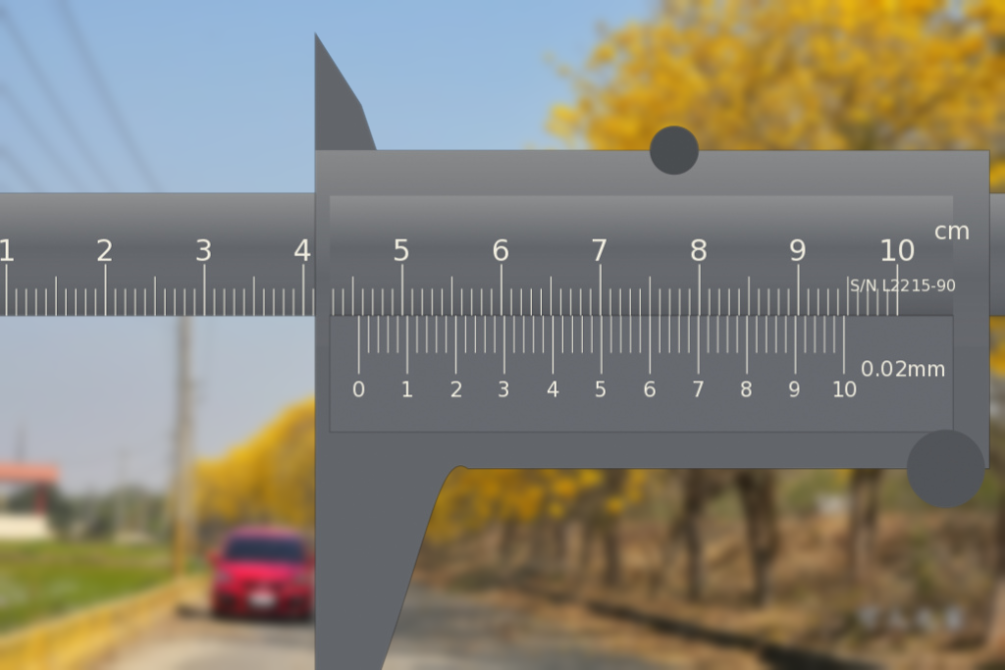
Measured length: 45.6 mm
